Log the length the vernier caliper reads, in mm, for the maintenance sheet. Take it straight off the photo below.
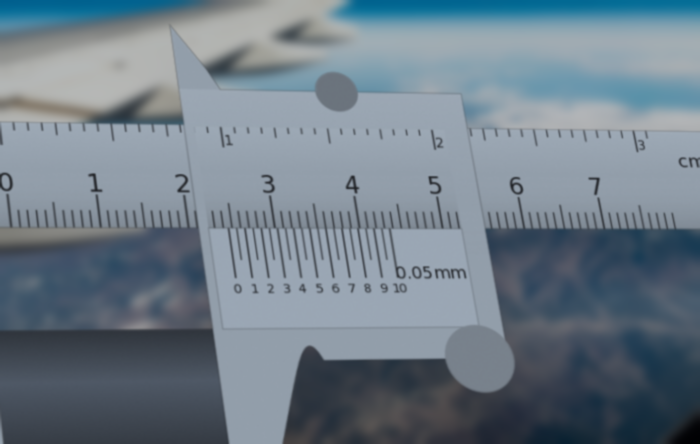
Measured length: 24.6 mm
